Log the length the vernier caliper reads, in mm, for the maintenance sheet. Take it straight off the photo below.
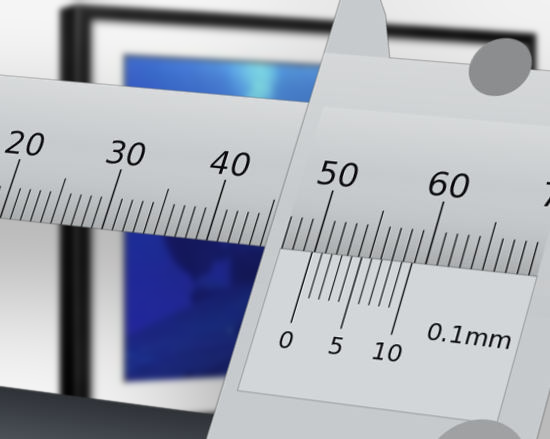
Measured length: 49.8 mm
